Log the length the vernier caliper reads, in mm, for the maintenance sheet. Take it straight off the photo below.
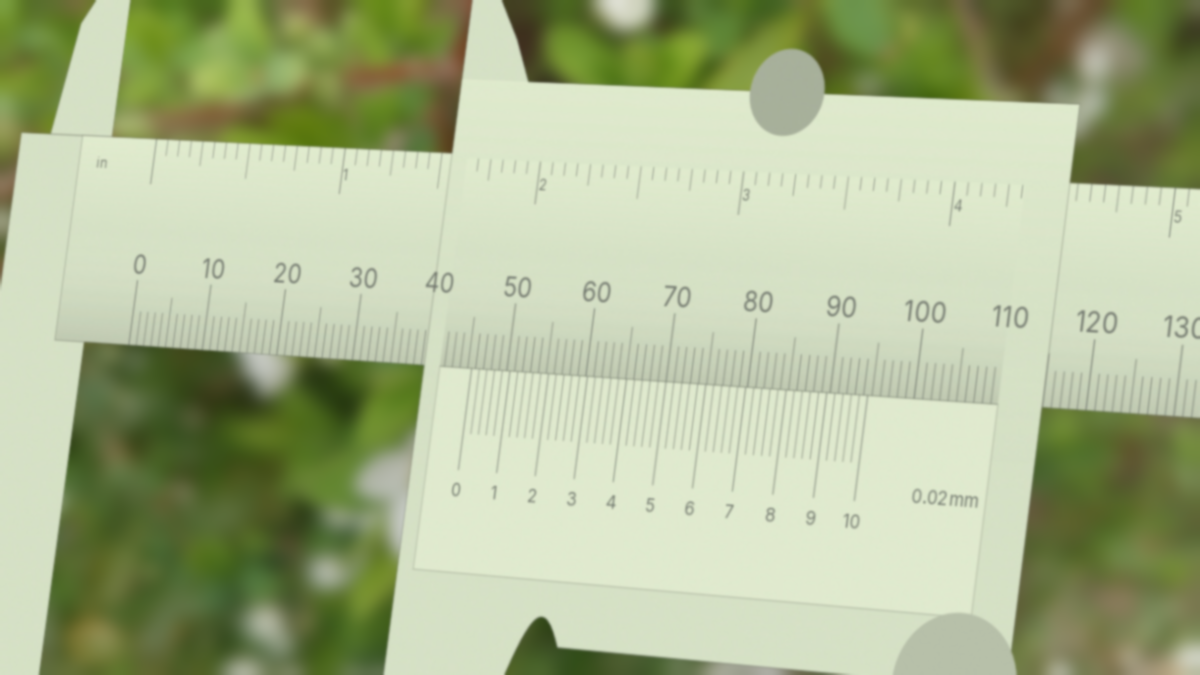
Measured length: 45.5 mm
